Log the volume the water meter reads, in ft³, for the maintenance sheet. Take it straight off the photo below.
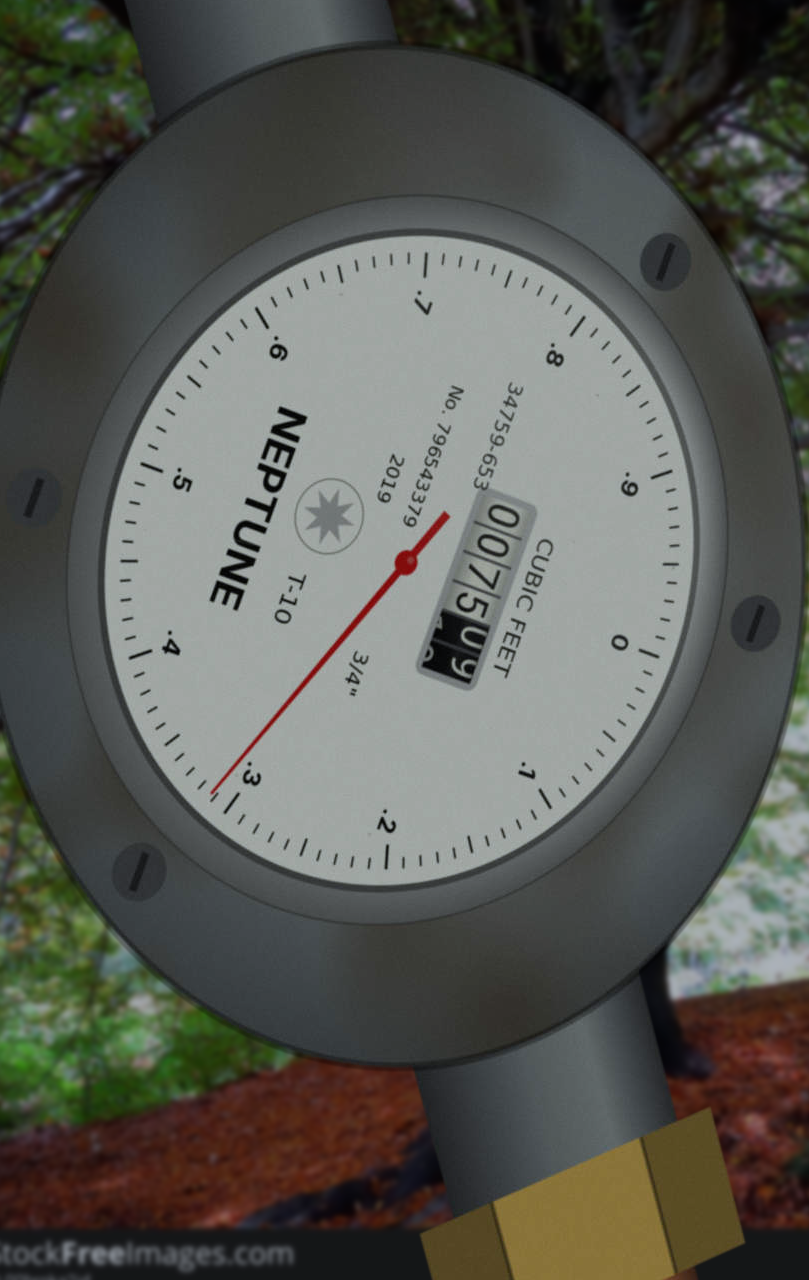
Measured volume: 7509.31 ft³
